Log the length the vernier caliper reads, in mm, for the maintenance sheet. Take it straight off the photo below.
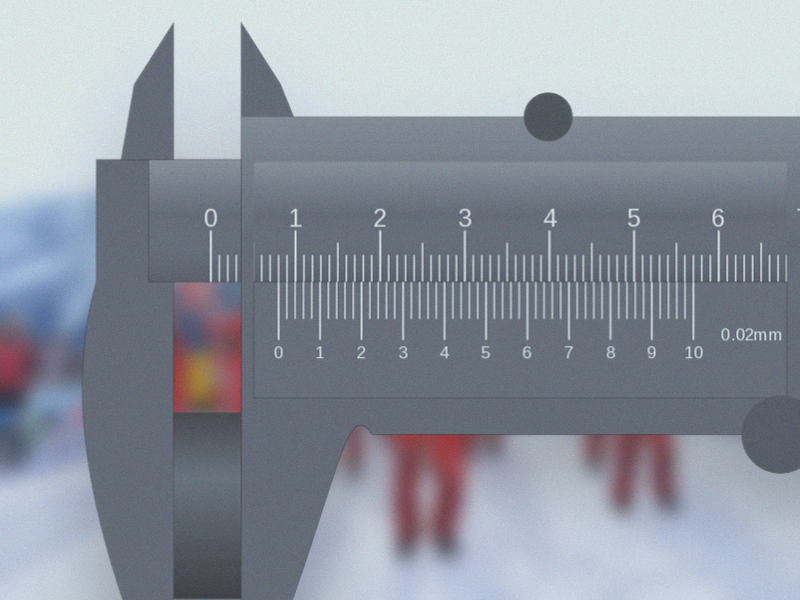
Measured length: 8.0 mm
